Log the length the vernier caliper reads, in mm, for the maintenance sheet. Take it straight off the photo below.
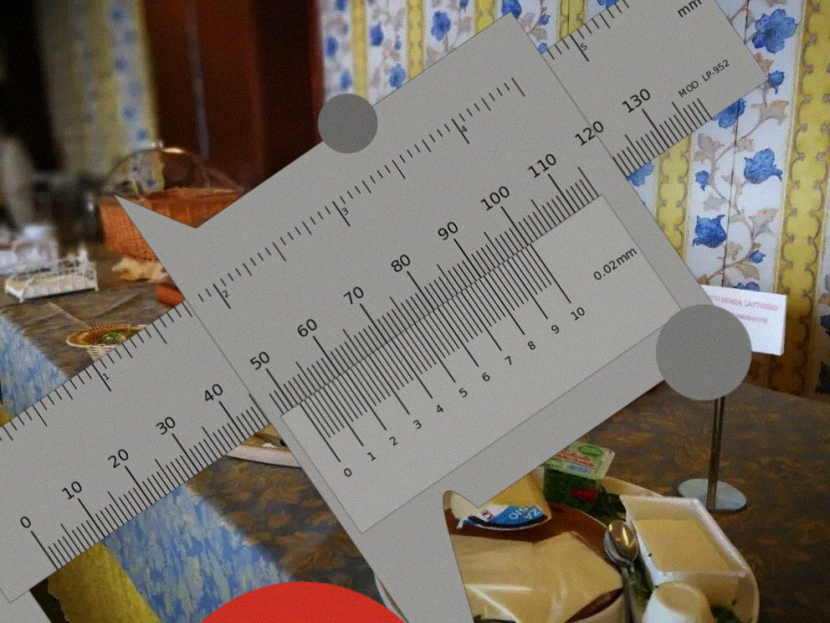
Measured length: 51.4 mm
